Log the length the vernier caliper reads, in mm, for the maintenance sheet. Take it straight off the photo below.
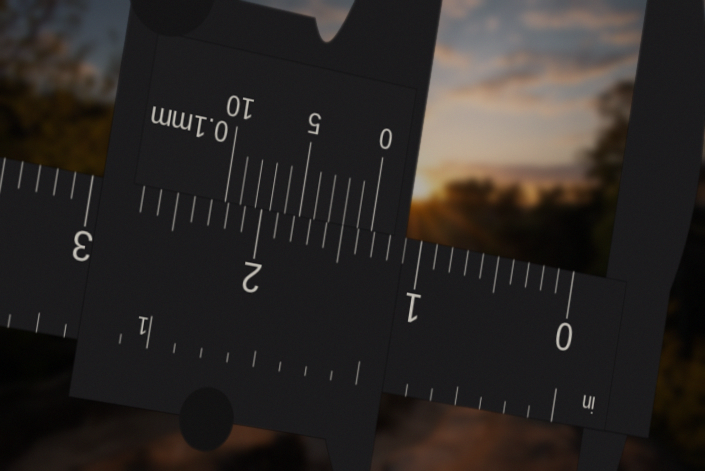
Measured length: 13.2 mm
